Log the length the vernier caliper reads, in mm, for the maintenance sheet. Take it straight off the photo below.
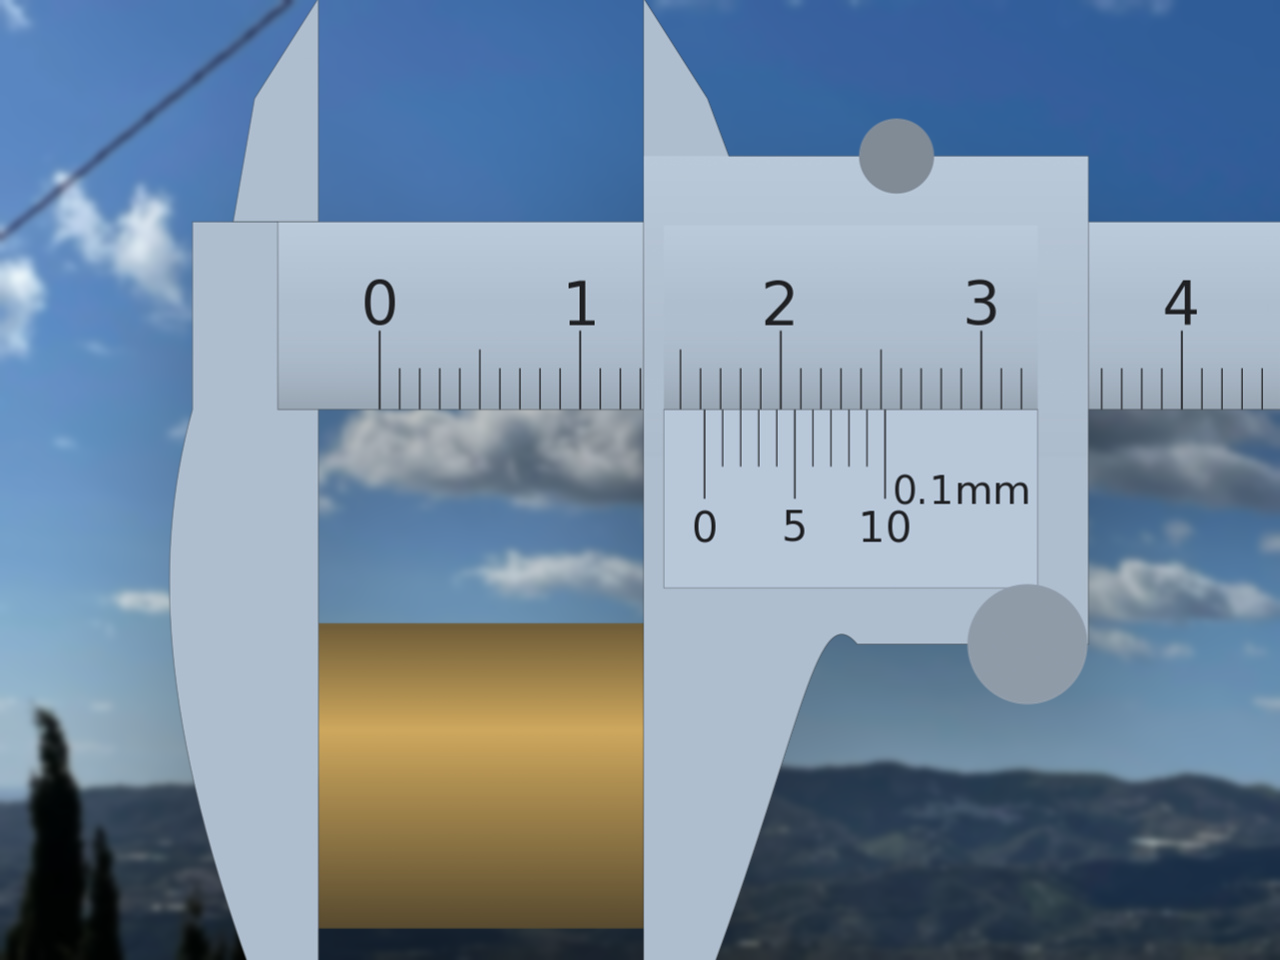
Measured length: 16.2 mm
